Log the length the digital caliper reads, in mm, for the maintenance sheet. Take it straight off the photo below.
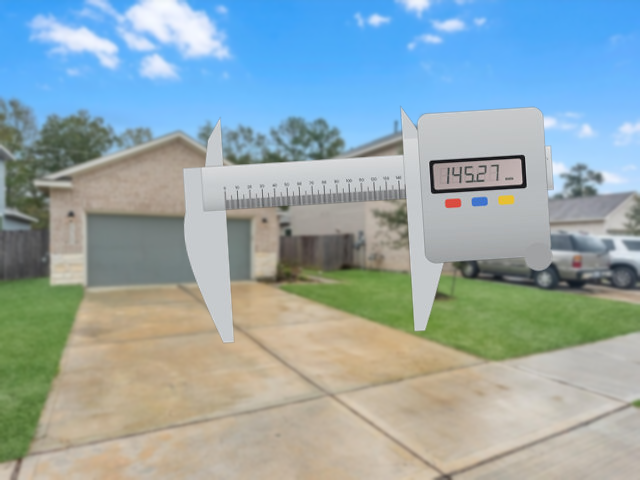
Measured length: 145.27 mm
